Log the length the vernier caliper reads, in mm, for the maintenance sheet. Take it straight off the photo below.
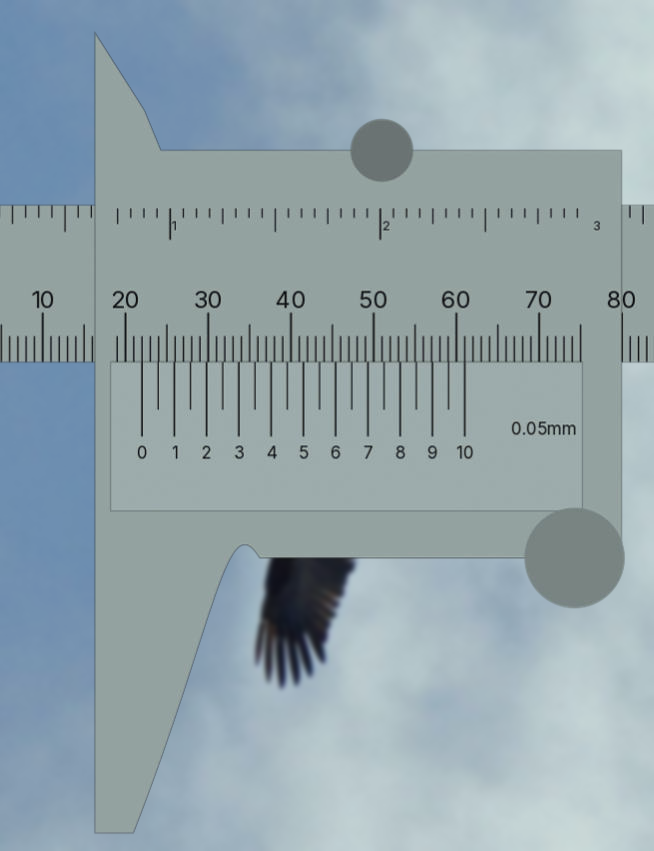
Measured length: 22.0 mm
